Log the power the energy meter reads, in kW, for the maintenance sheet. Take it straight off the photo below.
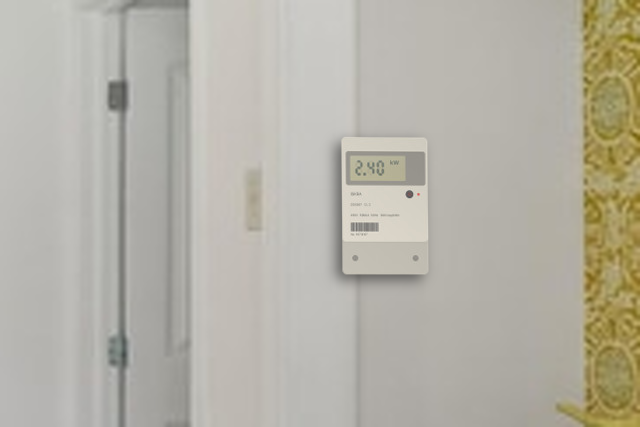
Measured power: 2.40 kW
